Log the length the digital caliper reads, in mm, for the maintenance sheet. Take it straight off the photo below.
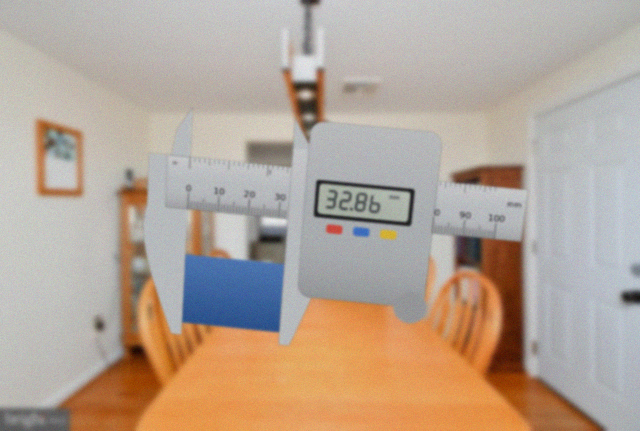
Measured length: 32.86 mm
